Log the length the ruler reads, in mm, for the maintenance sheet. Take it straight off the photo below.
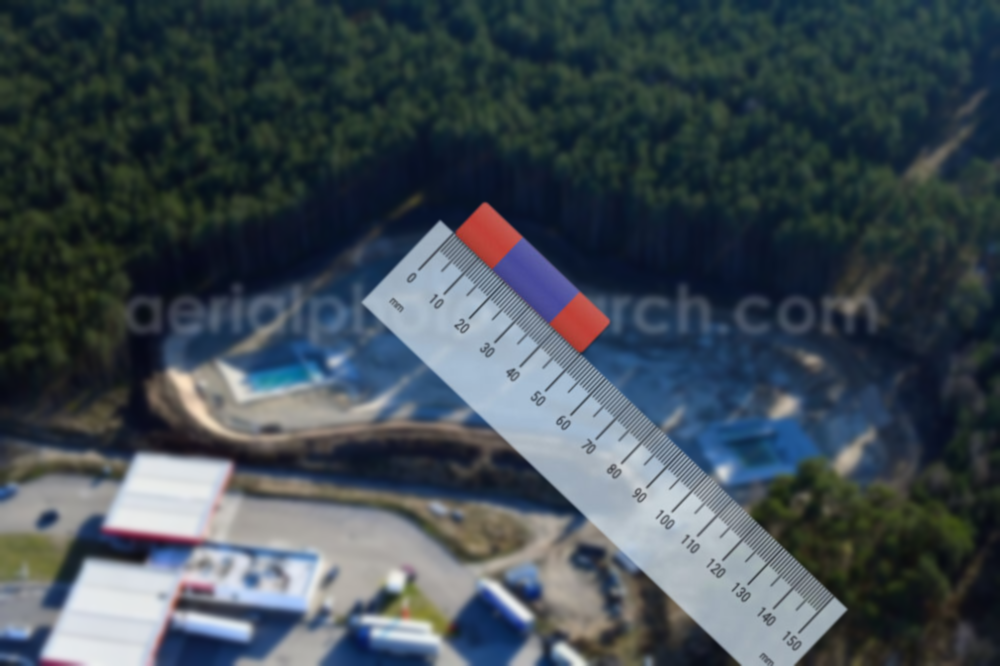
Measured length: 50 mm
